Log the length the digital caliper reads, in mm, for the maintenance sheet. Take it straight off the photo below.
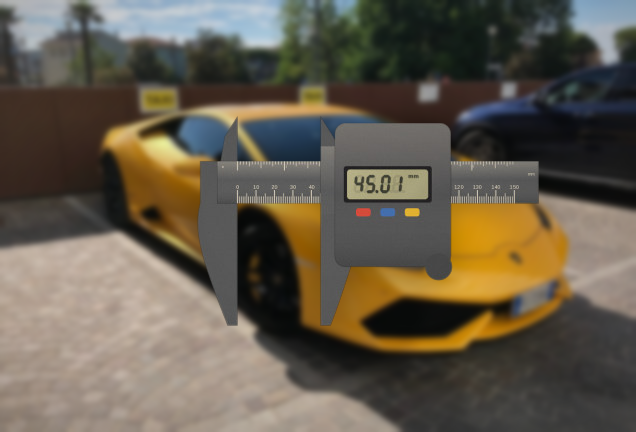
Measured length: 45.01 mm
